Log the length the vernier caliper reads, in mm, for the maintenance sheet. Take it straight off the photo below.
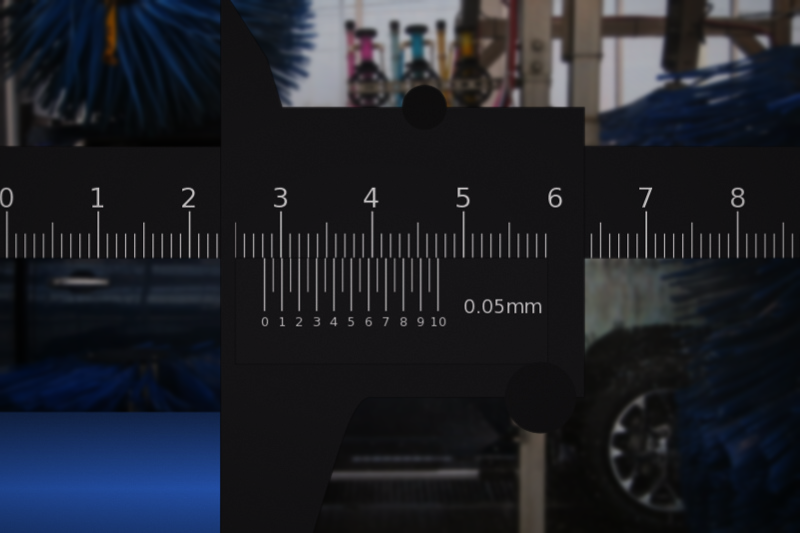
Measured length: 28.2 mm
